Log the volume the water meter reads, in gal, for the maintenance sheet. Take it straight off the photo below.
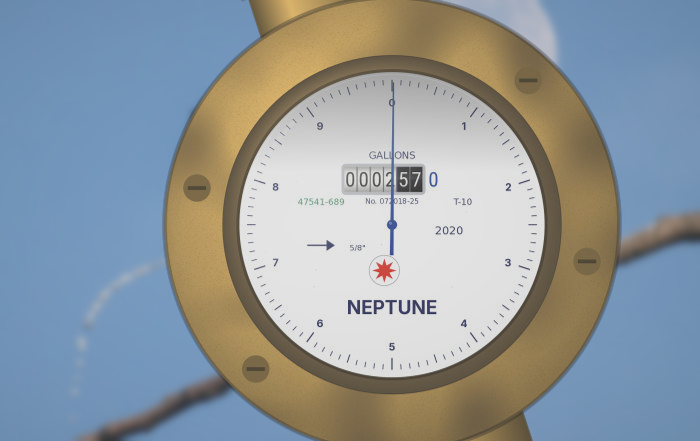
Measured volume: 2570.0 gal
